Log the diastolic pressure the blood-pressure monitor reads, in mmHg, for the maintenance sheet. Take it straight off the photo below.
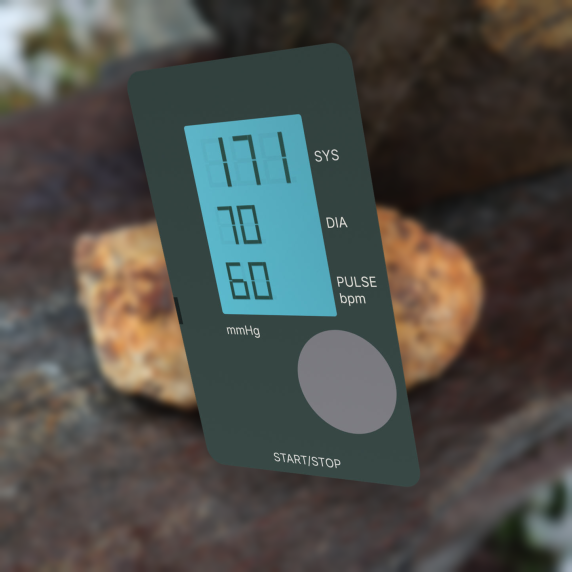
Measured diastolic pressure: 70 mmHg
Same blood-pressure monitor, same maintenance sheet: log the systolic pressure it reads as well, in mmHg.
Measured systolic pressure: 171 mmHg
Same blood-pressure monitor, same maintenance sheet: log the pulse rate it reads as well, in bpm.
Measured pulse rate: 60 bpm
